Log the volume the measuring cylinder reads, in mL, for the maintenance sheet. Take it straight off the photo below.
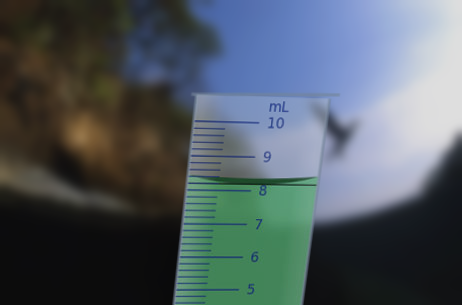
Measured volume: 8.2 mL
